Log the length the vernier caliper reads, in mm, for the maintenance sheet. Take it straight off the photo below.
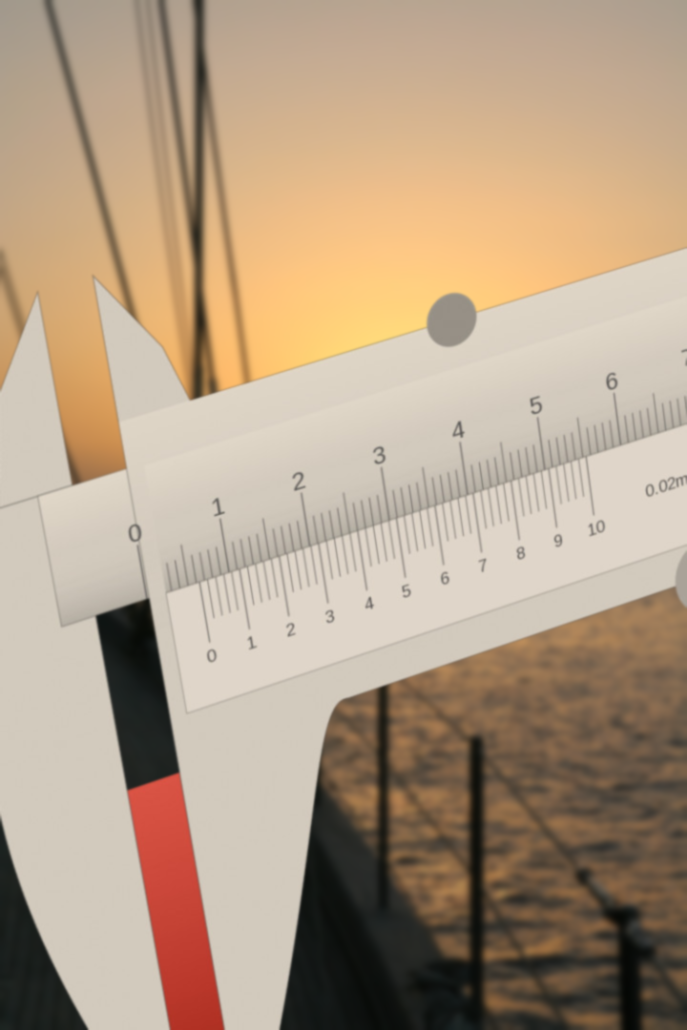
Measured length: 6.4 mm
